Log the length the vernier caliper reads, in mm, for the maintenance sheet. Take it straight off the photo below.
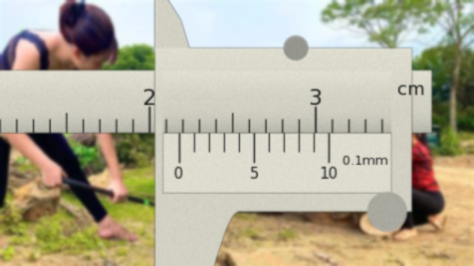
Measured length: 21.8 mm
